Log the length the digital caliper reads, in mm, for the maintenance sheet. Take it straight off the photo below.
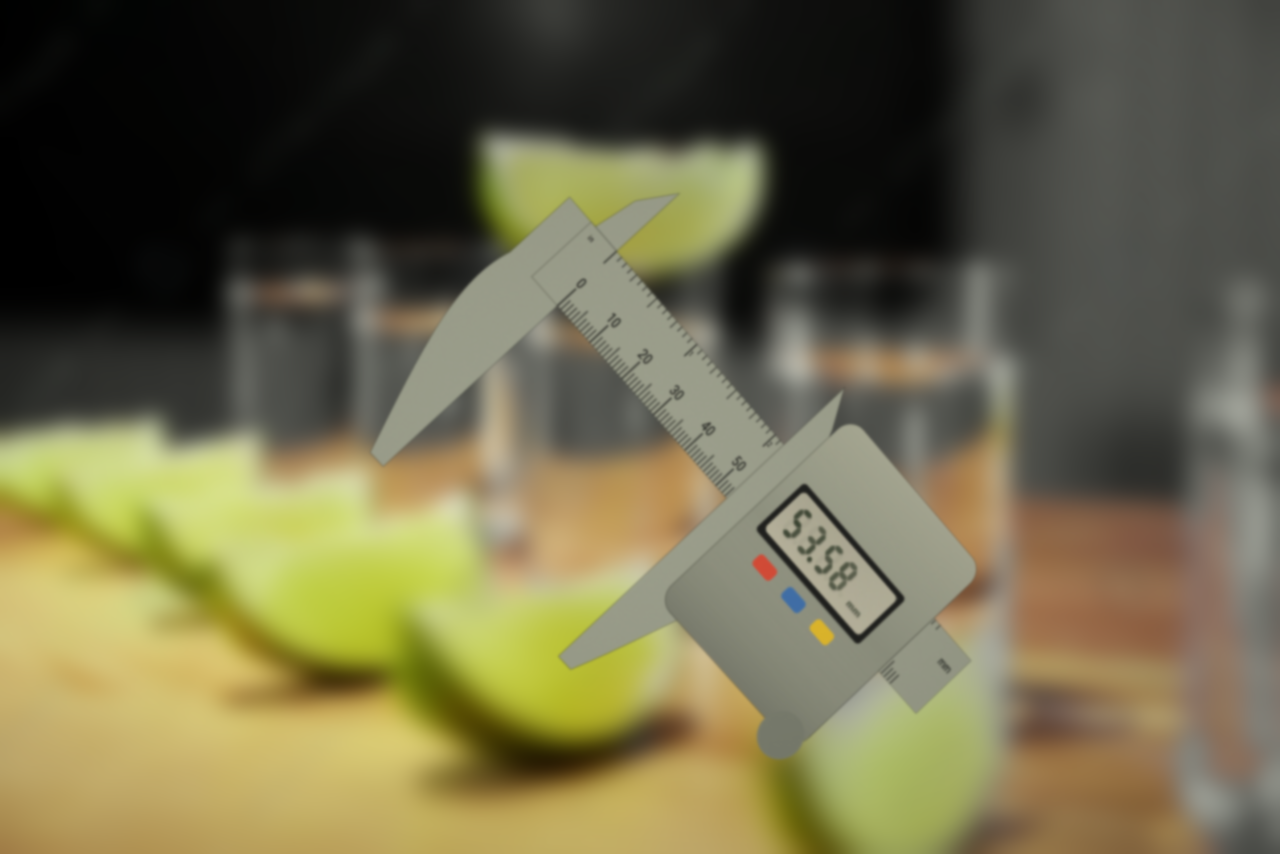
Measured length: 53.58 mm
